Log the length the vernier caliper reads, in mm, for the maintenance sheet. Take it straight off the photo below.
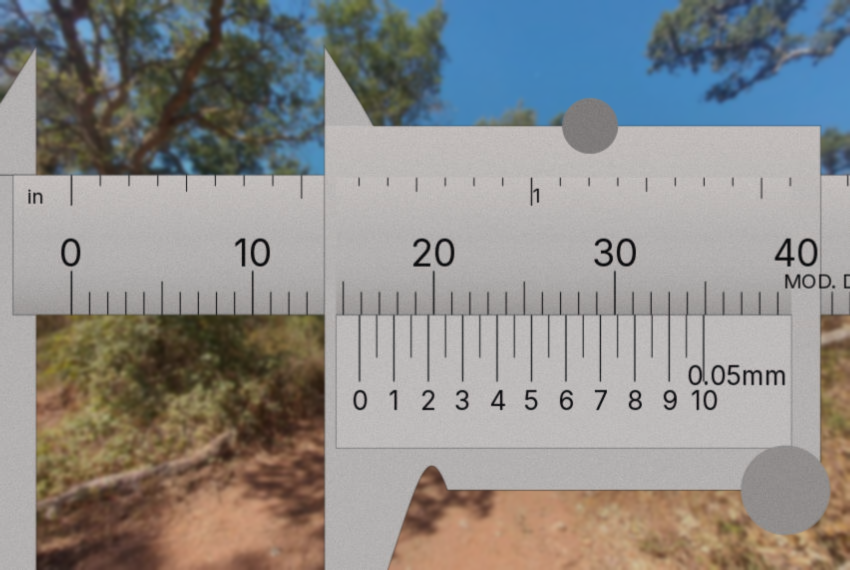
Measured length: 15.9 mm
